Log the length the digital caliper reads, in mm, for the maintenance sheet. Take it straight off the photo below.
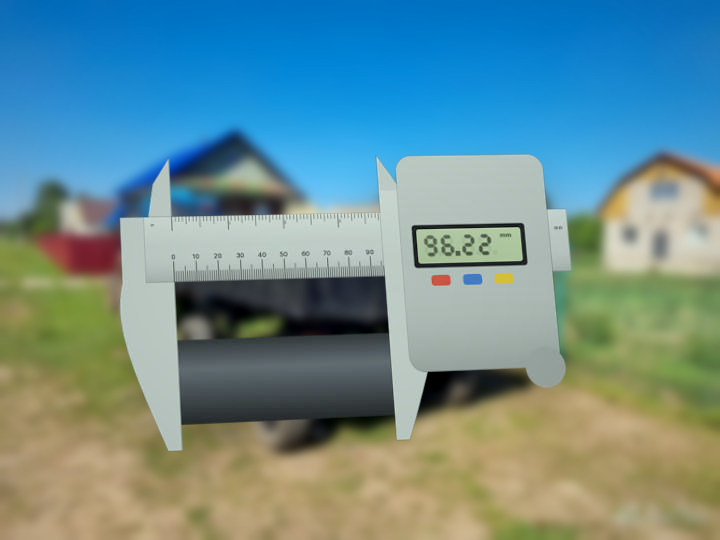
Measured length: 96.22 mm
